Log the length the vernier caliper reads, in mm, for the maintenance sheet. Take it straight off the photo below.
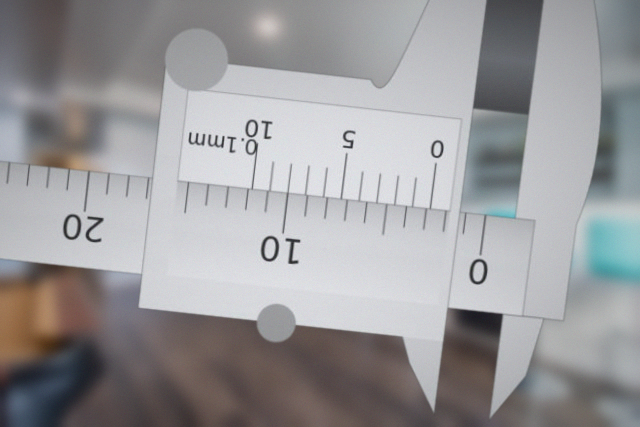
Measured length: 2.8 mm
